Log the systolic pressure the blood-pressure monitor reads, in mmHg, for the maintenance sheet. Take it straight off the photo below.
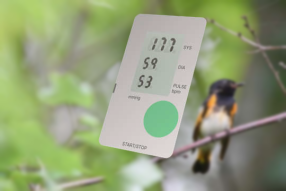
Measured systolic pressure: 177 mmHg
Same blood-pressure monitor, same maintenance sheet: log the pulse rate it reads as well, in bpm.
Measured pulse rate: 53 bpm
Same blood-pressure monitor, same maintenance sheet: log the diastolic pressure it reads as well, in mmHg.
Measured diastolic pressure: 59 mmHg
